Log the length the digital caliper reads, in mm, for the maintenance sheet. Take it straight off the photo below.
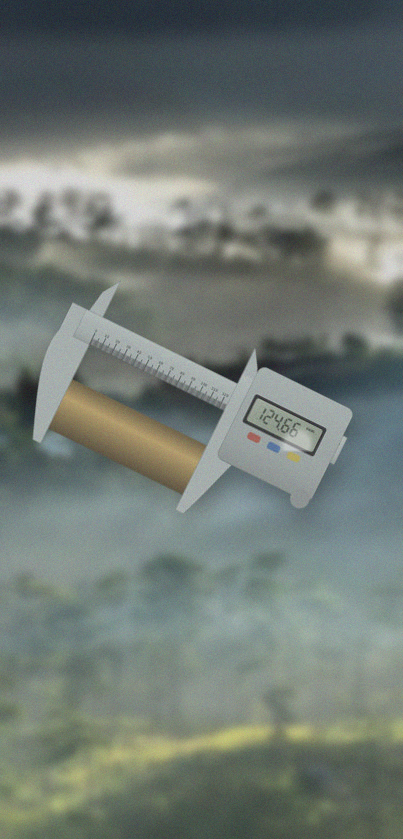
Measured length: 124.66 mm
